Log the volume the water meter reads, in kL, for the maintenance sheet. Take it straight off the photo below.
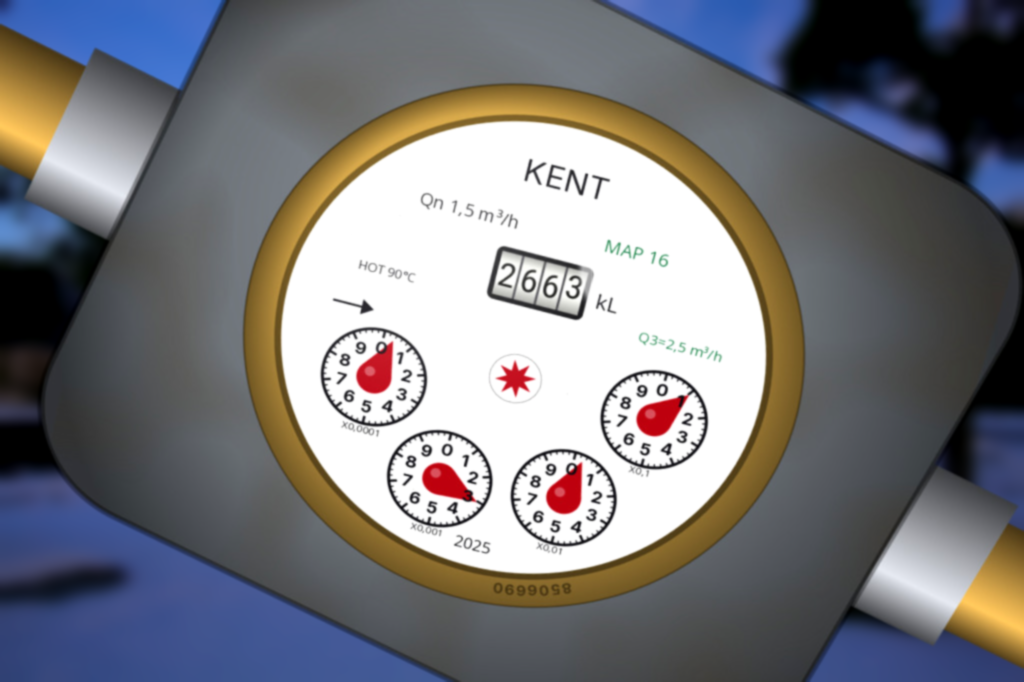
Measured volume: 2663.1030 kL
